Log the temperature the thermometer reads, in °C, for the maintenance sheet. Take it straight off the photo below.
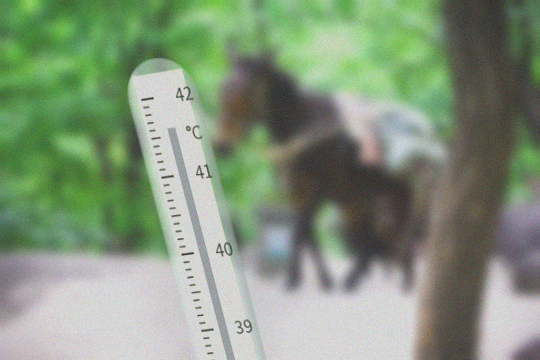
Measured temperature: 41.6 °C
